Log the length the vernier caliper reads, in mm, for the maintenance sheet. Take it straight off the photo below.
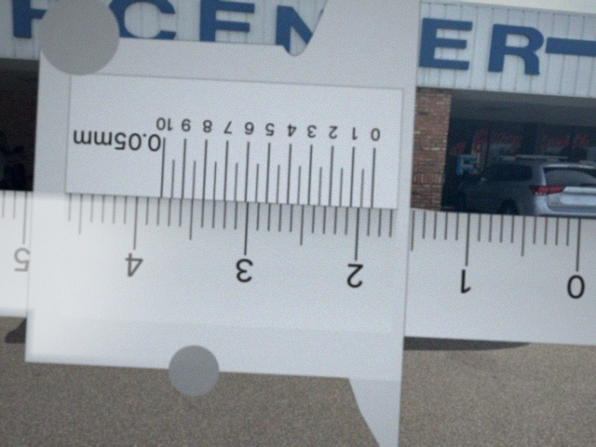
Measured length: 18.8 mm
